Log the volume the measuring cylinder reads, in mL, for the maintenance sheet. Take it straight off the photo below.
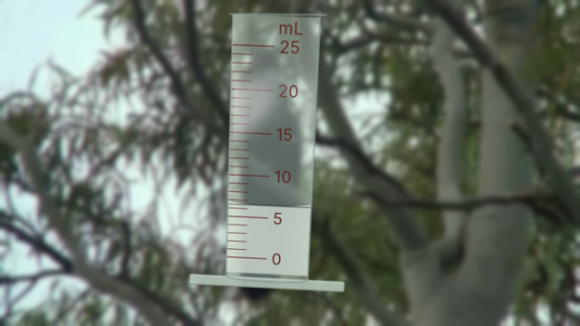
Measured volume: 6.5 mL
